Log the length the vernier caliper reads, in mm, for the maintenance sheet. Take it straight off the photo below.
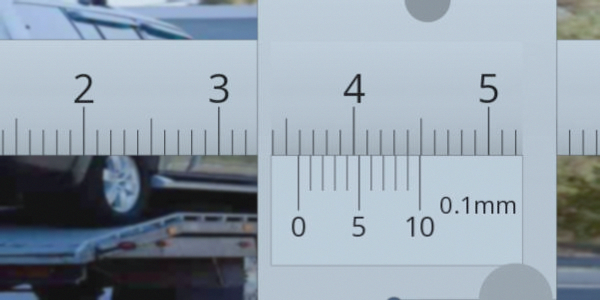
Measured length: 35.9 mm
